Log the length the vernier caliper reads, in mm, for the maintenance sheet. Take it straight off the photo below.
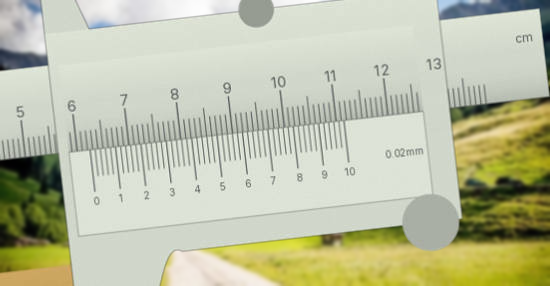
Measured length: 62.5 mm
